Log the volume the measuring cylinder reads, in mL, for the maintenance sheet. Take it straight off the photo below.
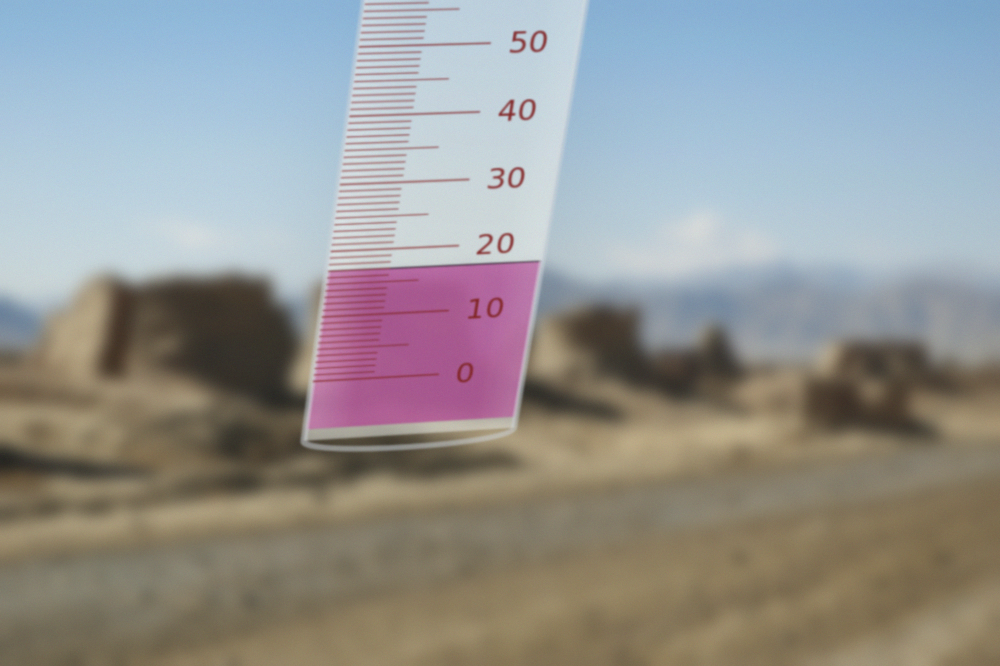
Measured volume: 17 mL
